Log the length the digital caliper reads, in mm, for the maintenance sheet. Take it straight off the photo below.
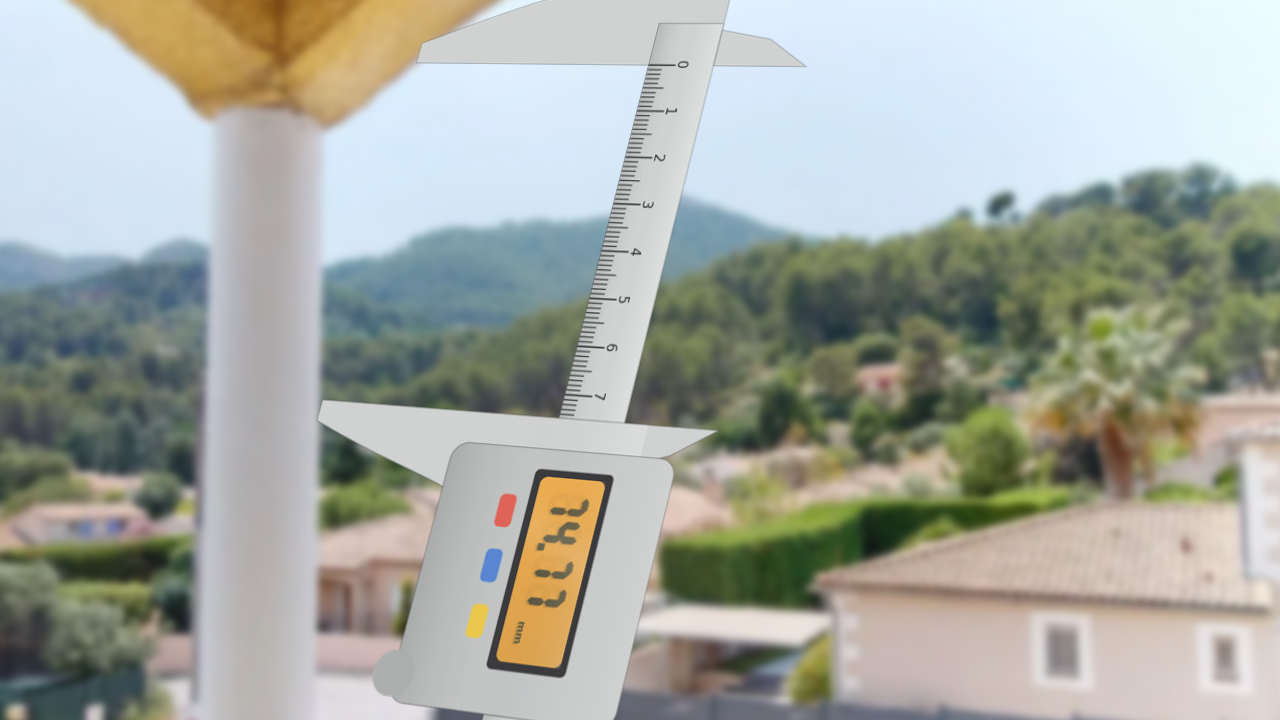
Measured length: 74.77 mm
